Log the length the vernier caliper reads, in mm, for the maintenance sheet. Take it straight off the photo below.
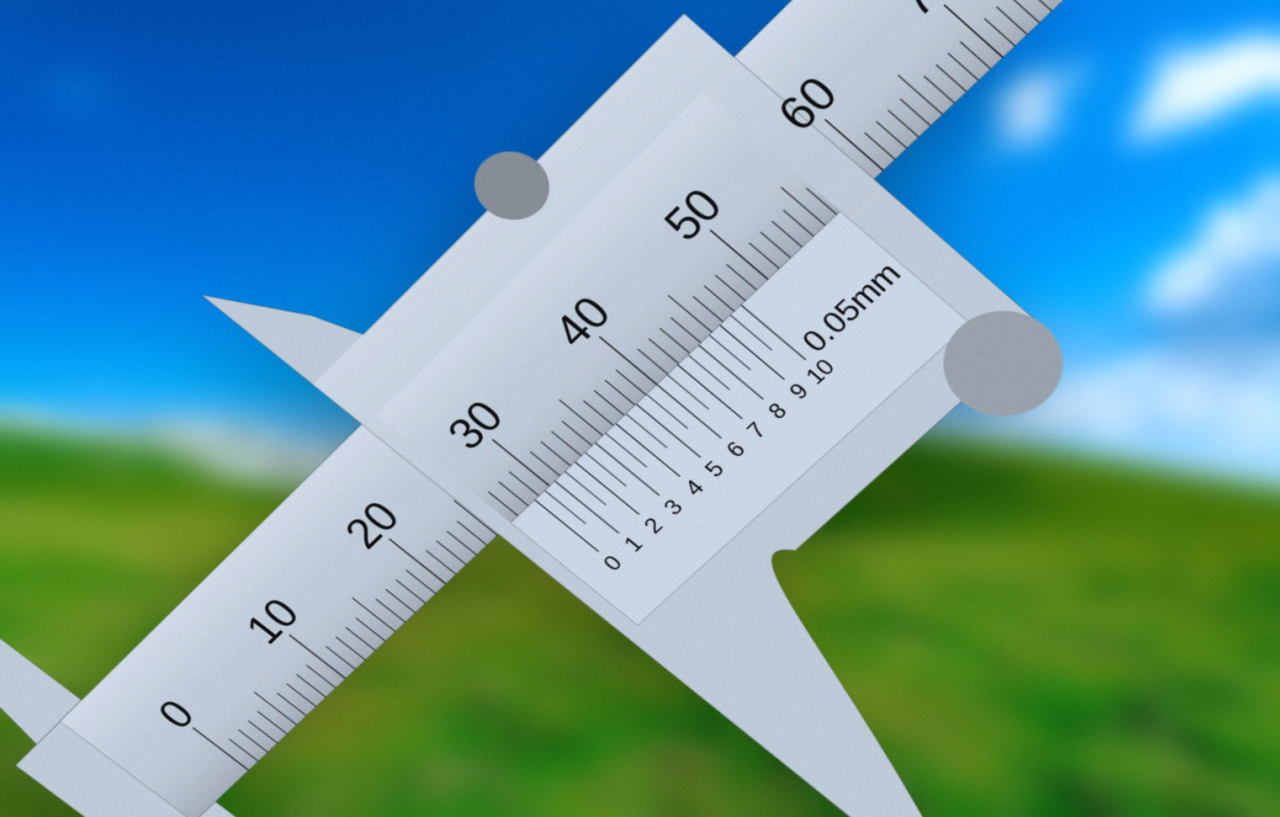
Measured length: 28.6 mm
